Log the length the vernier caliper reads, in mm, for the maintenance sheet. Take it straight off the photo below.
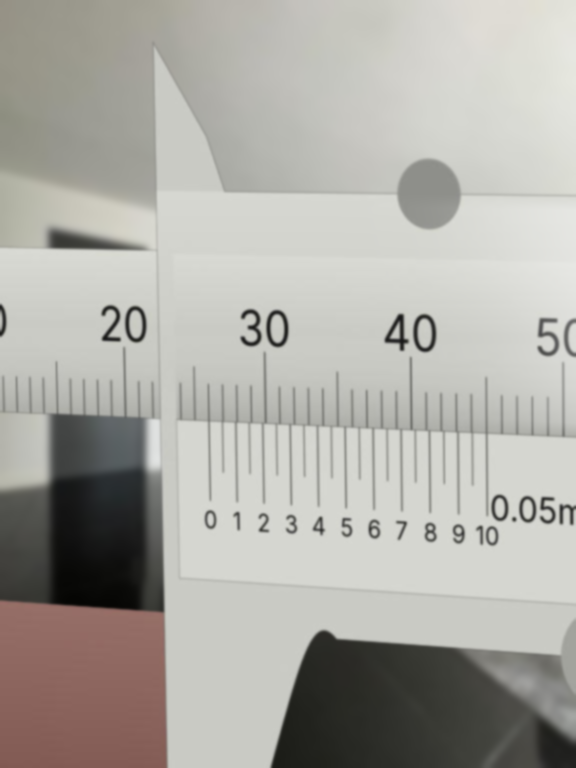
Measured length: 26.0 mm
